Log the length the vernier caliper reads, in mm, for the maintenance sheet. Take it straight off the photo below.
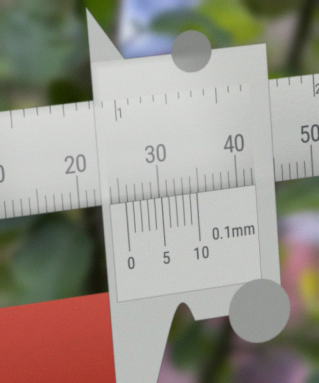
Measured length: 25.8 mm
